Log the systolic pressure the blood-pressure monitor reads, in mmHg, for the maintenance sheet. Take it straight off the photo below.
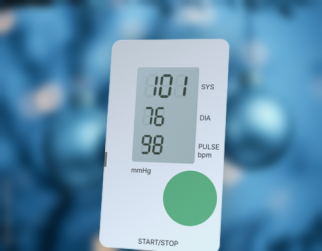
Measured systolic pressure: 101 mmHg
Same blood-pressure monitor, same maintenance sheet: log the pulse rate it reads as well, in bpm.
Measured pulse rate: 98 bpm
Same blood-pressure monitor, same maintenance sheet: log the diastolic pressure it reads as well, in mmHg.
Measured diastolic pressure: 76 mmHg
